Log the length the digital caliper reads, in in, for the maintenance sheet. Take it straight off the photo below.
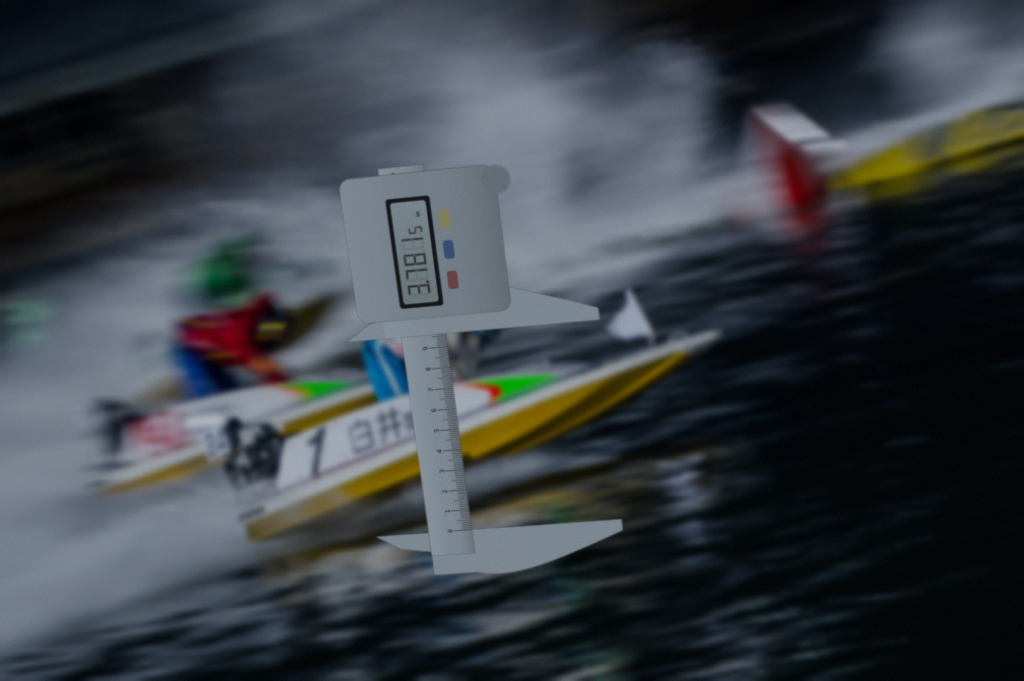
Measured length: 3.7815 in
